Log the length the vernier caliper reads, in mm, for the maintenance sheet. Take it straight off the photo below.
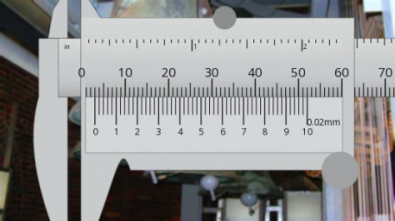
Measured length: 3.0 mm
